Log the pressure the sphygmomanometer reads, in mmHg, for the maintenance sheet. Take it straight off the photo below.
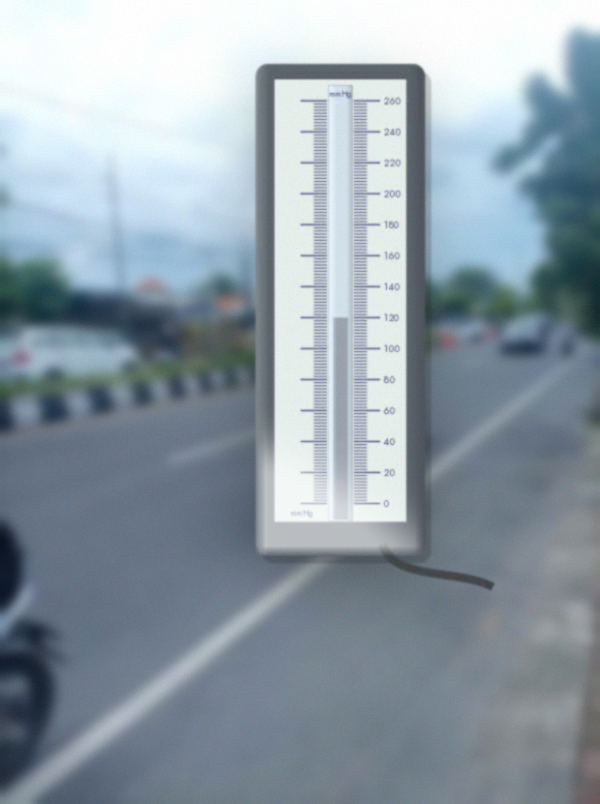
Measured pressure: 120 mmHg
